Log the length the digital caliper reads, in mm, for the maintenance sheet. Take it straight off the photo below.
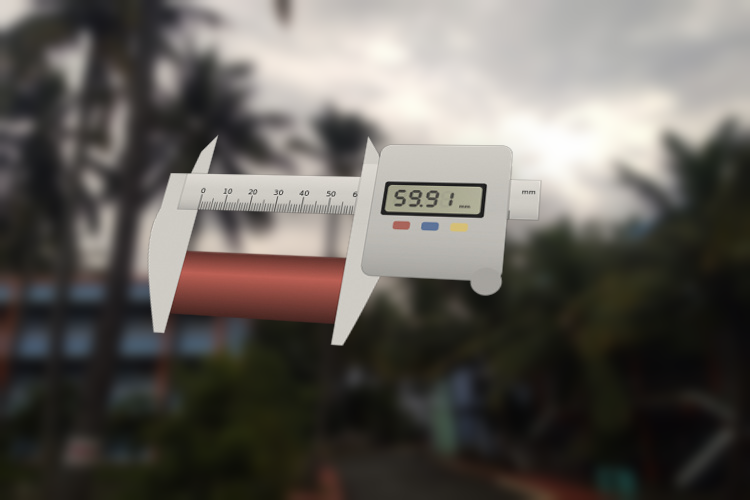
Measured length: 59.91 mm
